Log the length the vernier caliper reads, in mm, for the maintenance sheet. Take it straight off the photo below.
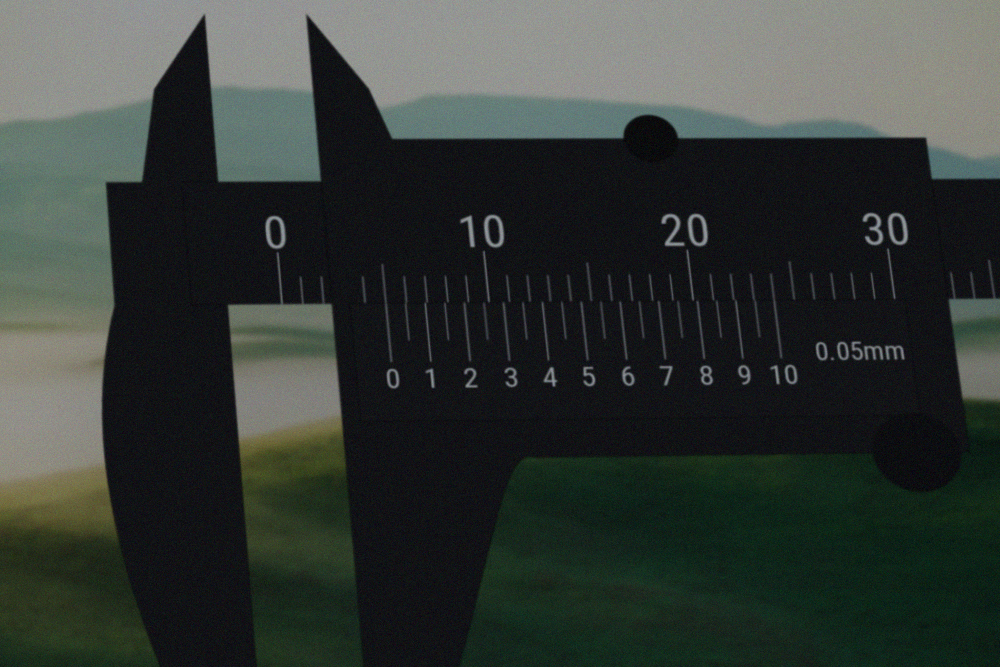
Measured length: 5.0 mm
